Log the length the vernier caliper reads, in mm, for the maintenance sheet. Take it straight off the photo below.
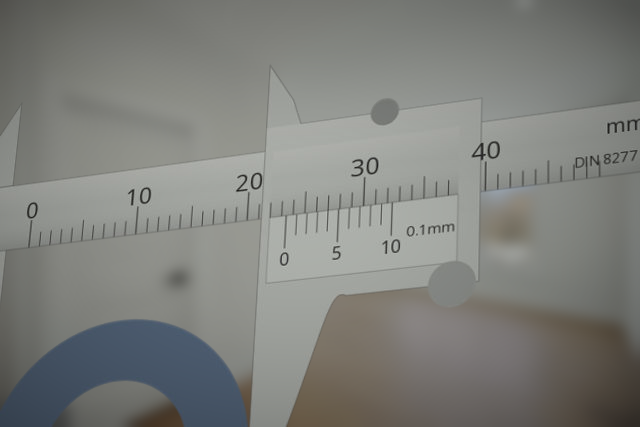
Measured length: 23.4 mm
